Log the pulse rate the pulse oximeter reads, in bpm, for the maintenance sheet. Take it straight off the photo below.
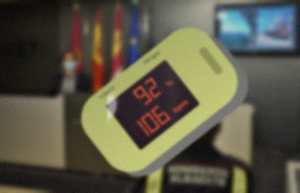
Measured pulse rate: 106 bpm
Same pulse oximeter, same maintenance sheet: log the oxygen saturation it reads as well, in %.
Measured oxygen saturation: 92 %
